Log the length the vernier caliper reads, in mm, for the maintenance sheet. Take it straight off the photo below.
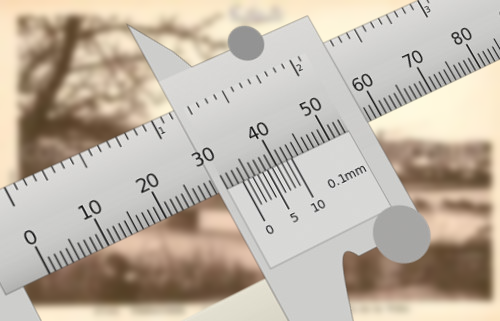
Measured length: 33.8 mm
